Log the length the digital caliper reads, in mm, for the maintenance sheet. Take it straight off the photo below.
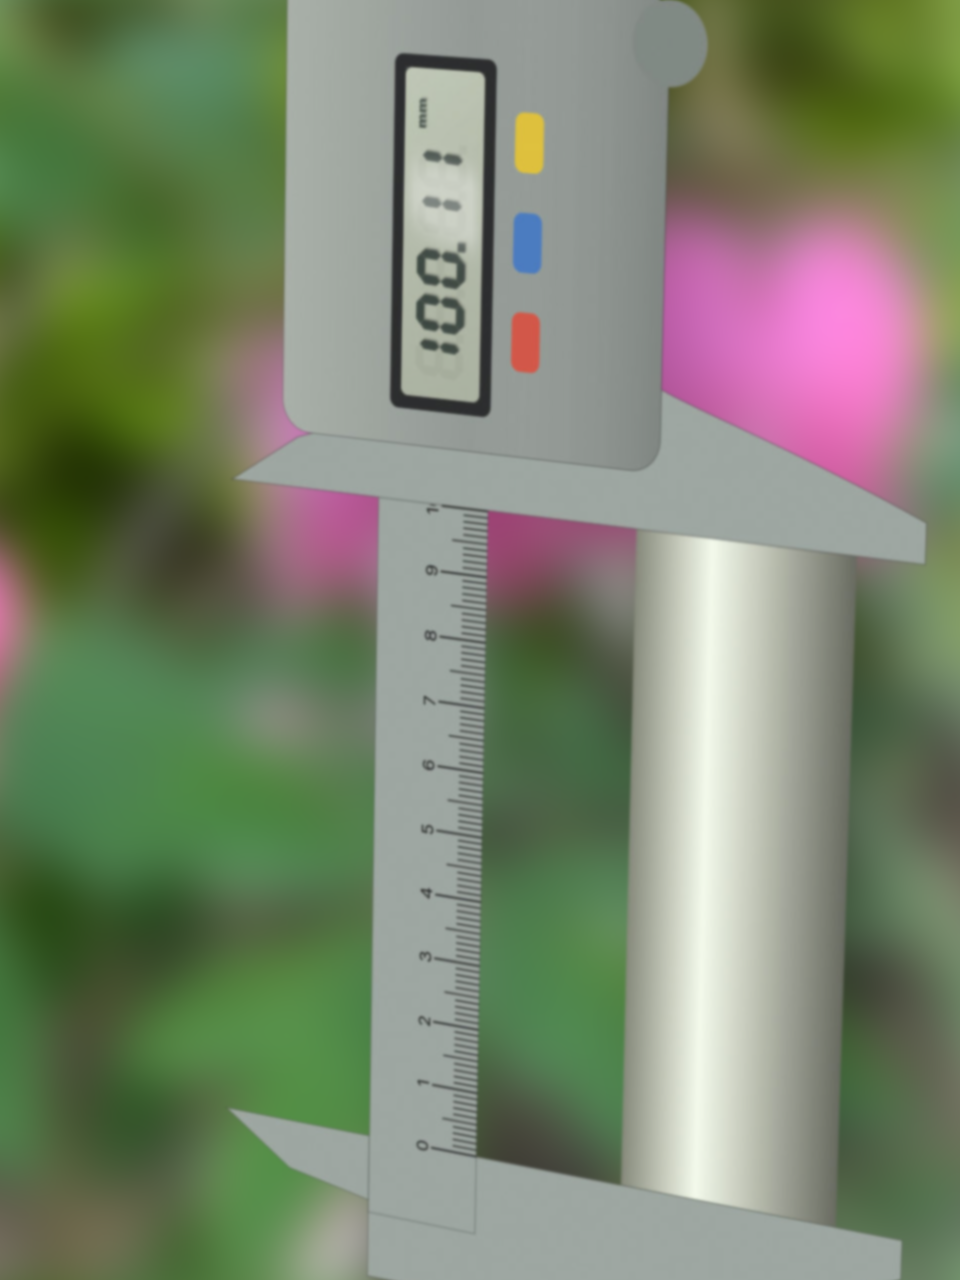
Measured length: 100.11 mm
